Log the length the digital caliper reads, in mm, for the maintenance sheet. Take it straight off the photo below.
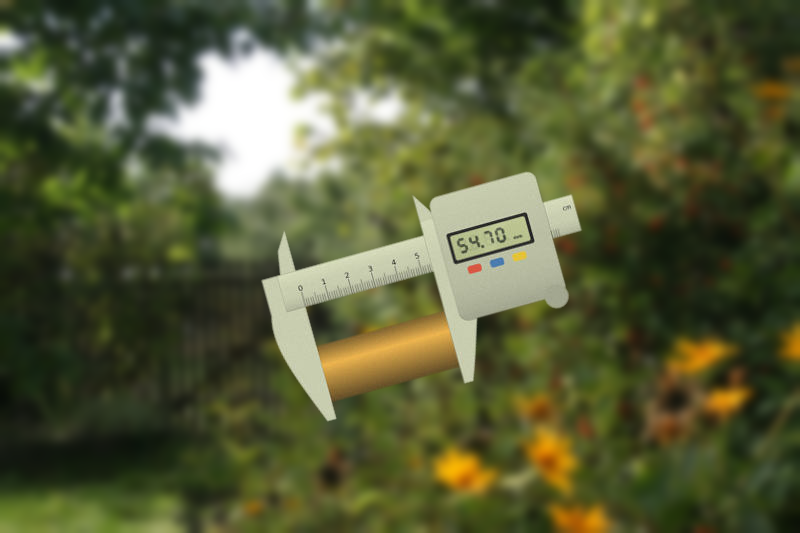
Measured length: 54.70 mm
